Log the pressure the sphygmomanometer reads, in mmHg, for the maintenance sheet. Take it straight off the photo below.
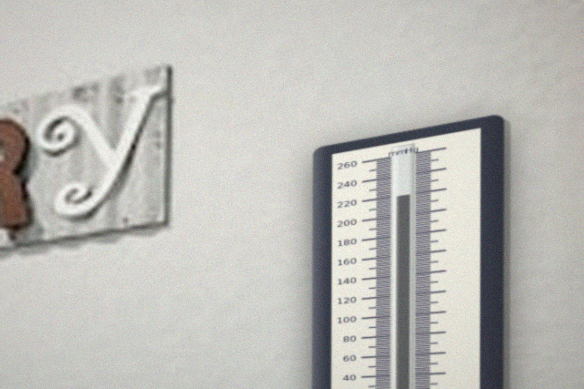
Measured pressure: 220 mmHg
